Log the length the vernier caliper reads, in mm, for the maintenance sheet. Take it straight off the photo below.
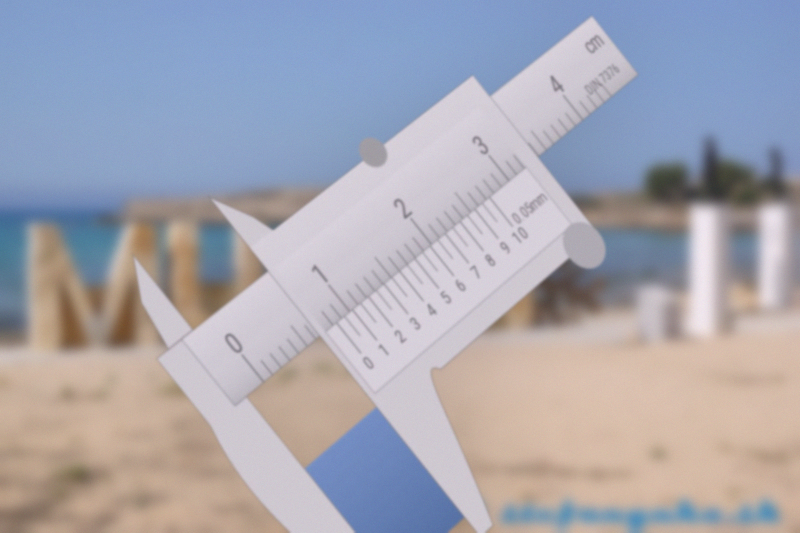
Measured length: 8.4 mm
